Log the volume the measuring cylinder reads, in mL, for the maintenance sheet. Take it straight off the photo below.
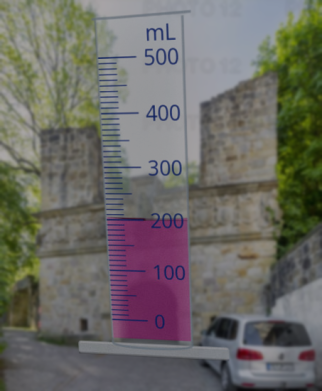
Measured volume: 200 mL
